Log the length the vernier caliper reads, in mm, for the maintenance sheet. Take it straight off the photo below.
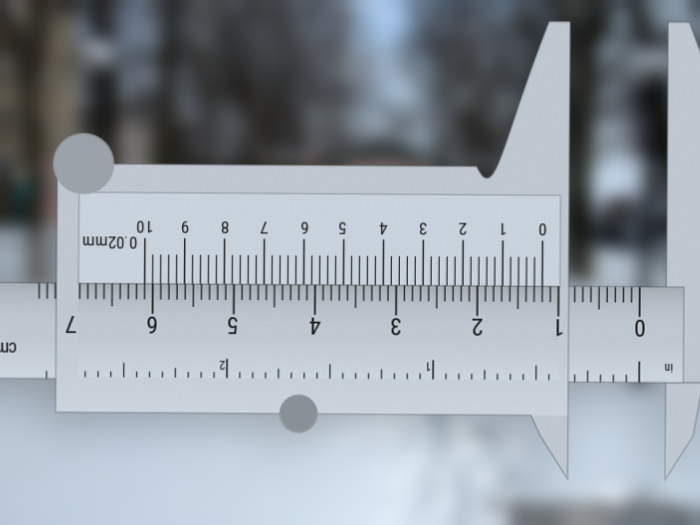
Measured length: 12.0 mm
